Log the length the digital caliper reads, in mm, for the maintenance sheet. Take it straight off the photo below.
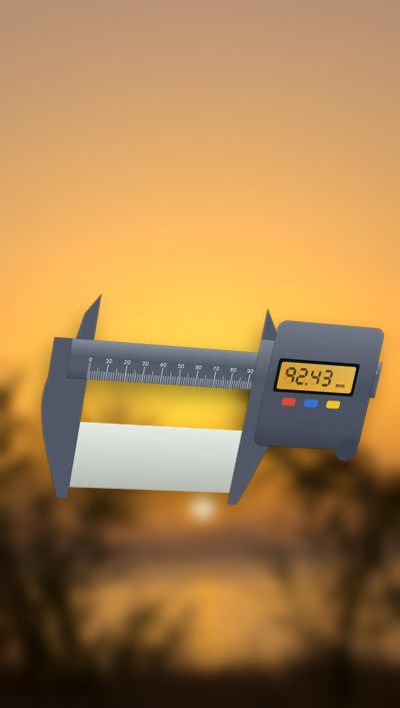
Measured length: 92.43 mm
